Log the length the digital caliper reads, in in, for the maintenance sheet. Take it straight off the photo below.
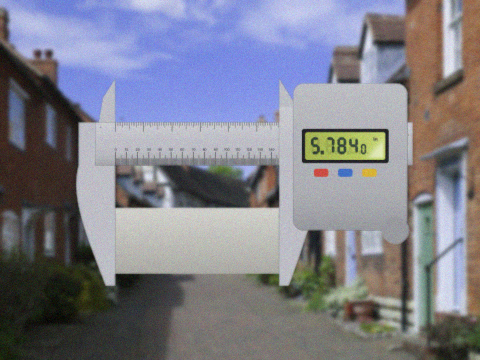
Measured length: 5.7840 in
